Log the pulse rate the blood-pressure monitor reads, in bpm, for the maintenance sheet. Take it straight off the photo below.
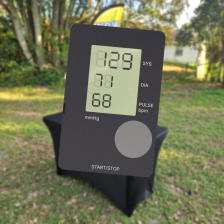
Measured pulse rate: 68 bpm
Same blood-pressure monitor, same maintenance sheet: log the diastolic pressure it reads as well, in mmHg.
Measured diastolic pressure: 71 mmHg
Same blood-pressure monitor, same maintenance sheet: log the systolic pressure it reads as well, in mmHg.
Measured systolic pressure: 129 mmHg
